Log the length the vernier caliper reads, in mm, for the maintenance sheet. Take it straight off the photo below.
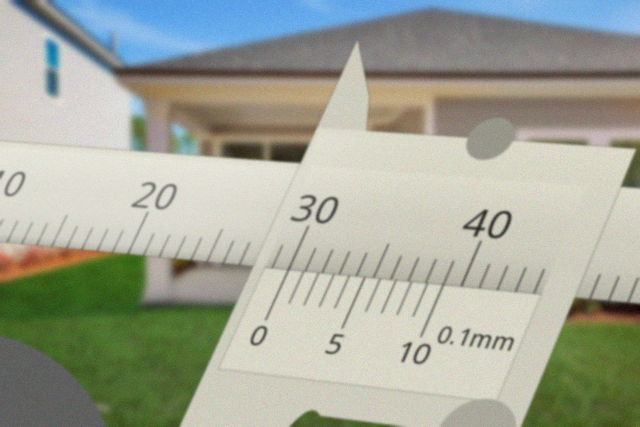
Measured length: 30.0 mm
